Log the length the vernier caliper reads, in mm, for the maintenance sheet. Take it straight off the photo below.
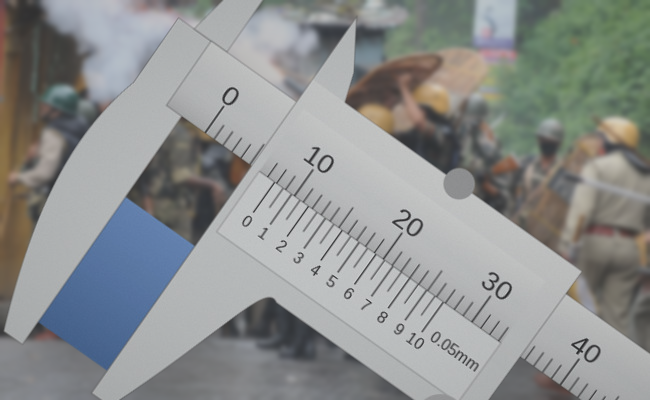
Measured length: 7.8 mm
